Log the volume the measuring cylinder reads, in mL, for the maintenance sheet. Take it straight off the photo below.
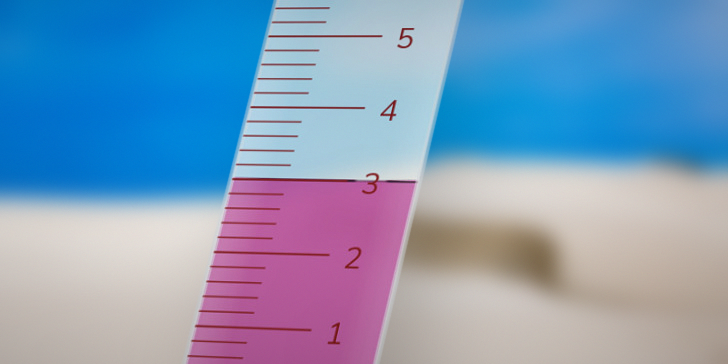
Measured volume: 3 mL
